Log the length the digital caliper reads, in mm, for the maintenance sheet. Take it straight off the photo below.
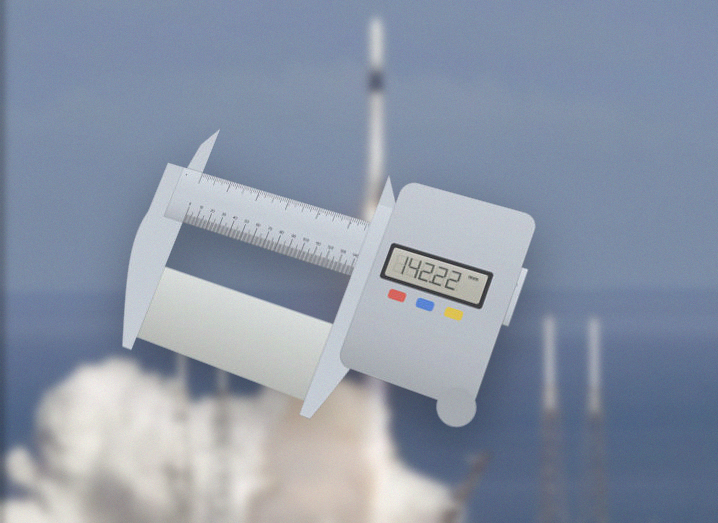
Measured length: 142.22 mm
